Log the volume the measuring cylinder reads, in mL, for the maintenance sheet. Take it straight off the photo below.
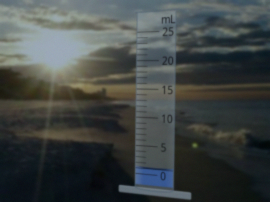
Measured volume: 1 mL
